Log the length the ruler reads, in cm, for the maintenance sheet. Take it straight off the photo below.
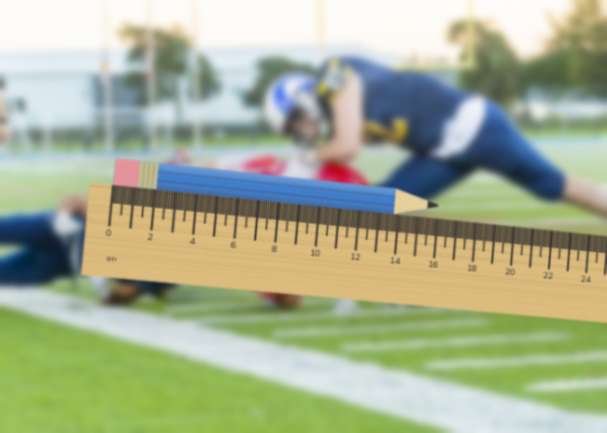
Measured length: 16 cm
